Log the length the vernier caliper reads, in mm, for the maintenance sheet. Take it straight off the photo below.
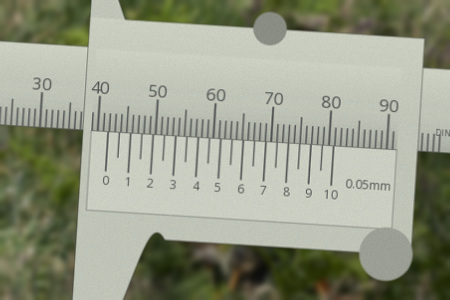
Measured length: 41.8 mm
